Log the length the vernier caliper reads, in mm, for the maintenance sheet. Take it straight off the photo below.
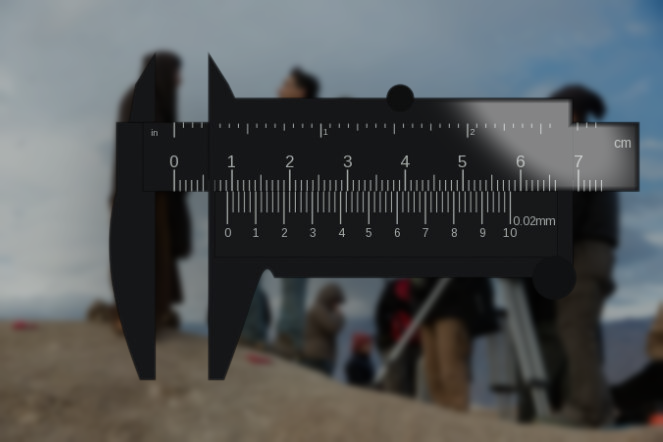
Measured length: 9.2 mm
